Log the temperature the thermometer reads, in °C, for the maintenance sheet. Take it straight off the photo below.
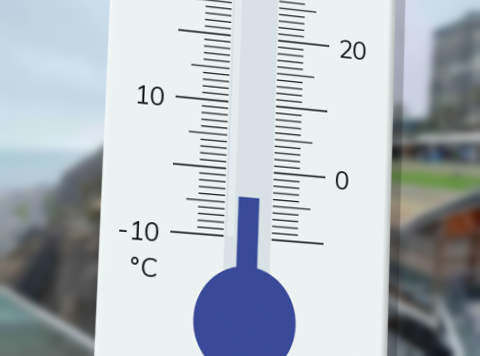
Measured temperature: -4 °C
